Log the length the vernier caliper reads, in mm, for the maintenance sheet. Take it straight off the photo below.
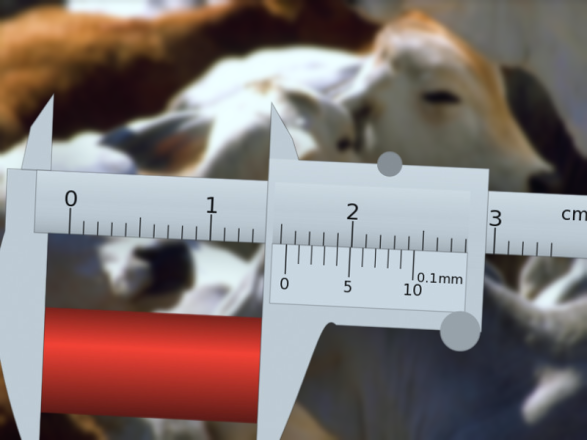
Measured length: 15.4 mm
